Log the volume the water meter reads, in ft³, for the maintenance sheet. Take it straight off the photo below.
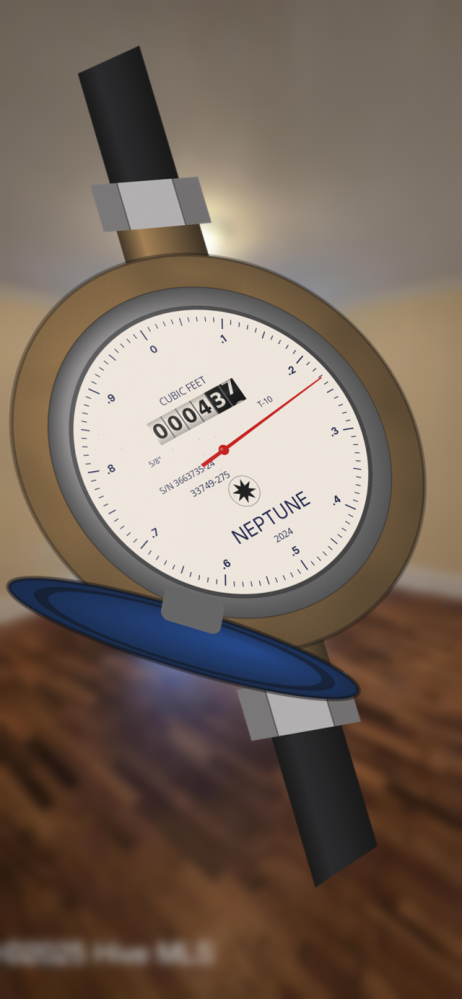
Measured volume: 437.23 ft³
